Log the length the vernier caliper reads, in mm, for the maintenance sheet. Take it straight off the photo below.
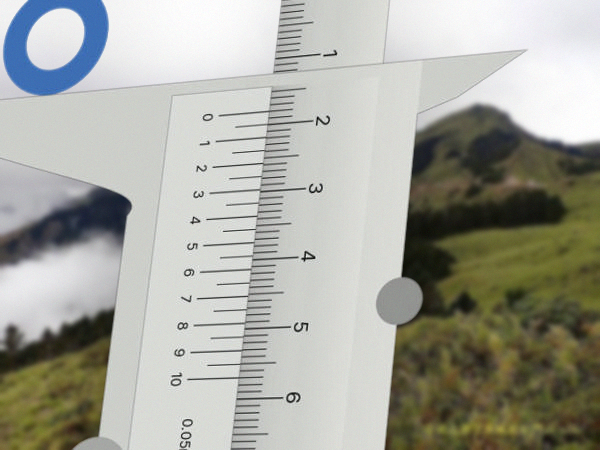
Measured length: 18.0 mm
